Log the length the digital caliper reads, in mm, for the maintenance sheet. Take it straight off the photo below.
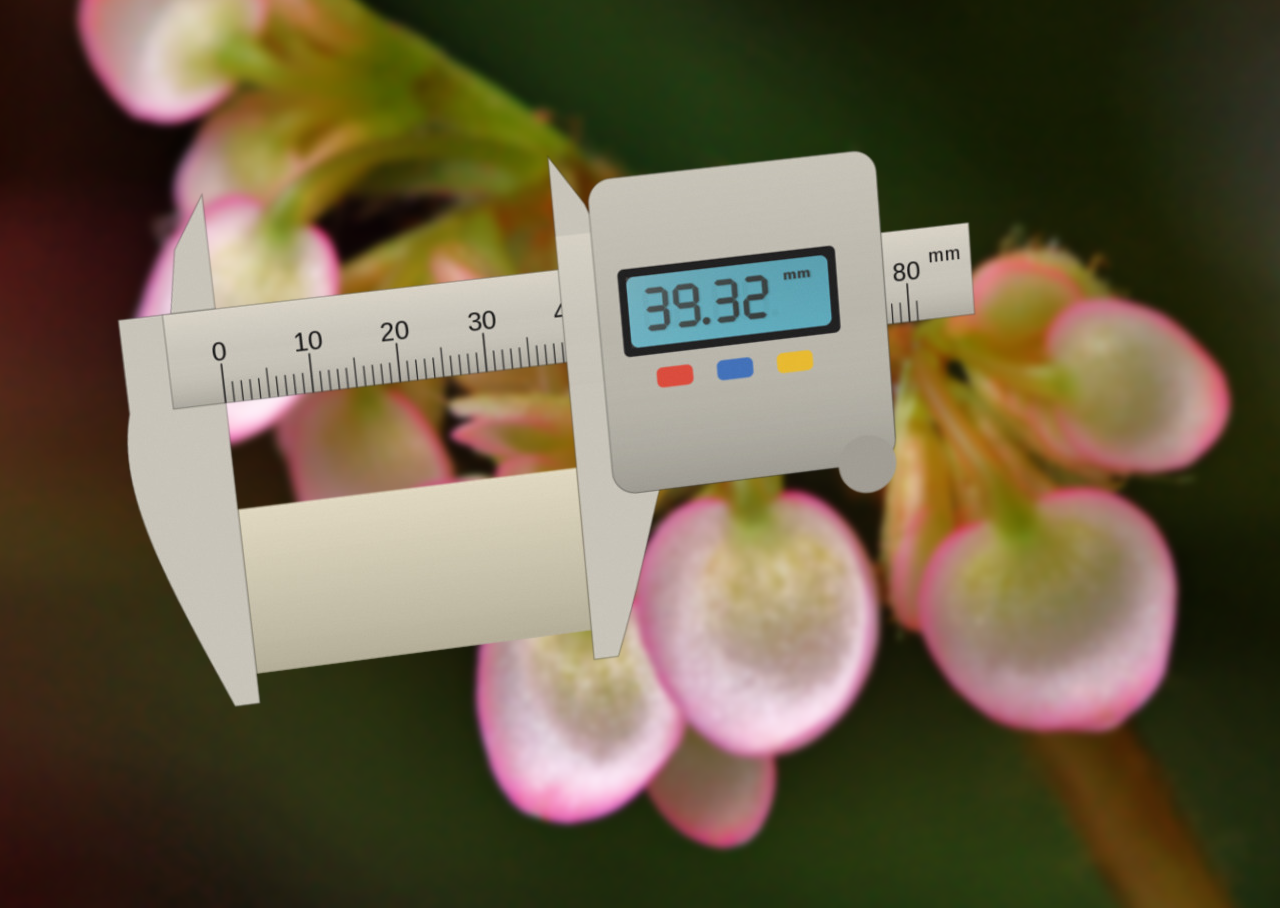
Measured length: 39.32 mm
